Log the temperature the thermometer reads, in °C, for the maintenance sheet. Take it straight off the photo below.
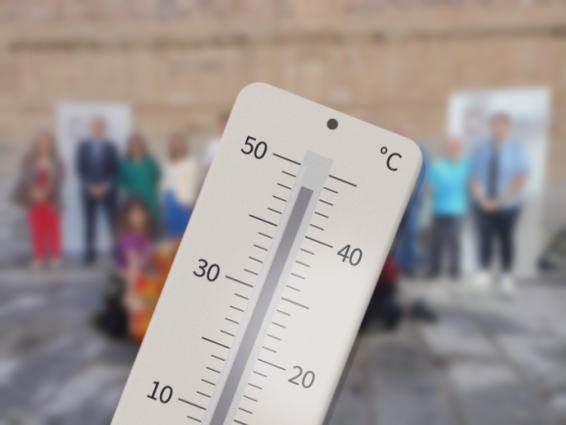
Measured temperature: 47 °C
